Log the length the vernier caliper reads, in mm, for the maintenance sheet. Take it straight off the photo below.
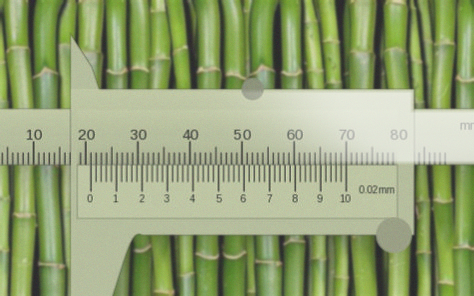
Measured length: 21.0 mm
